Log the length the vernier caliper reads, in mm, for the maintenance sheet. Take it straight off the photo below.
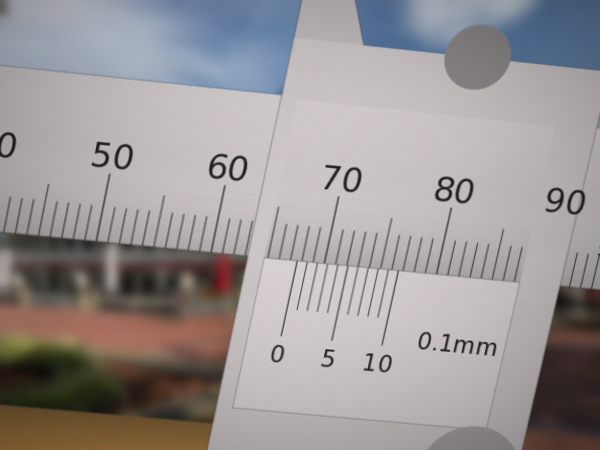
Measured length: 67.6 mm
